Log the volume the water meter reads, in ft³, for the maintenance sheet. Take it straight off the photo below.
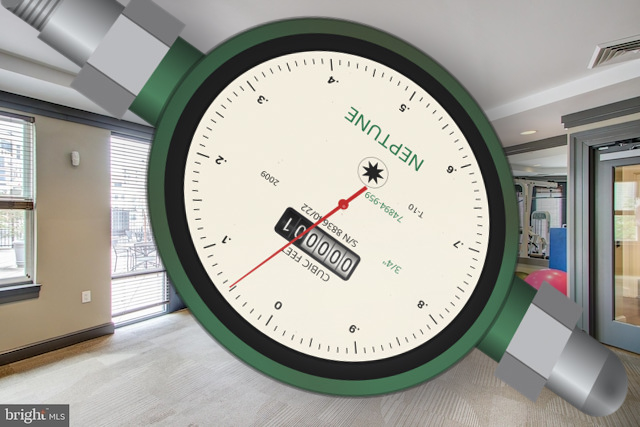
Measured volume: 1.05 ft³
